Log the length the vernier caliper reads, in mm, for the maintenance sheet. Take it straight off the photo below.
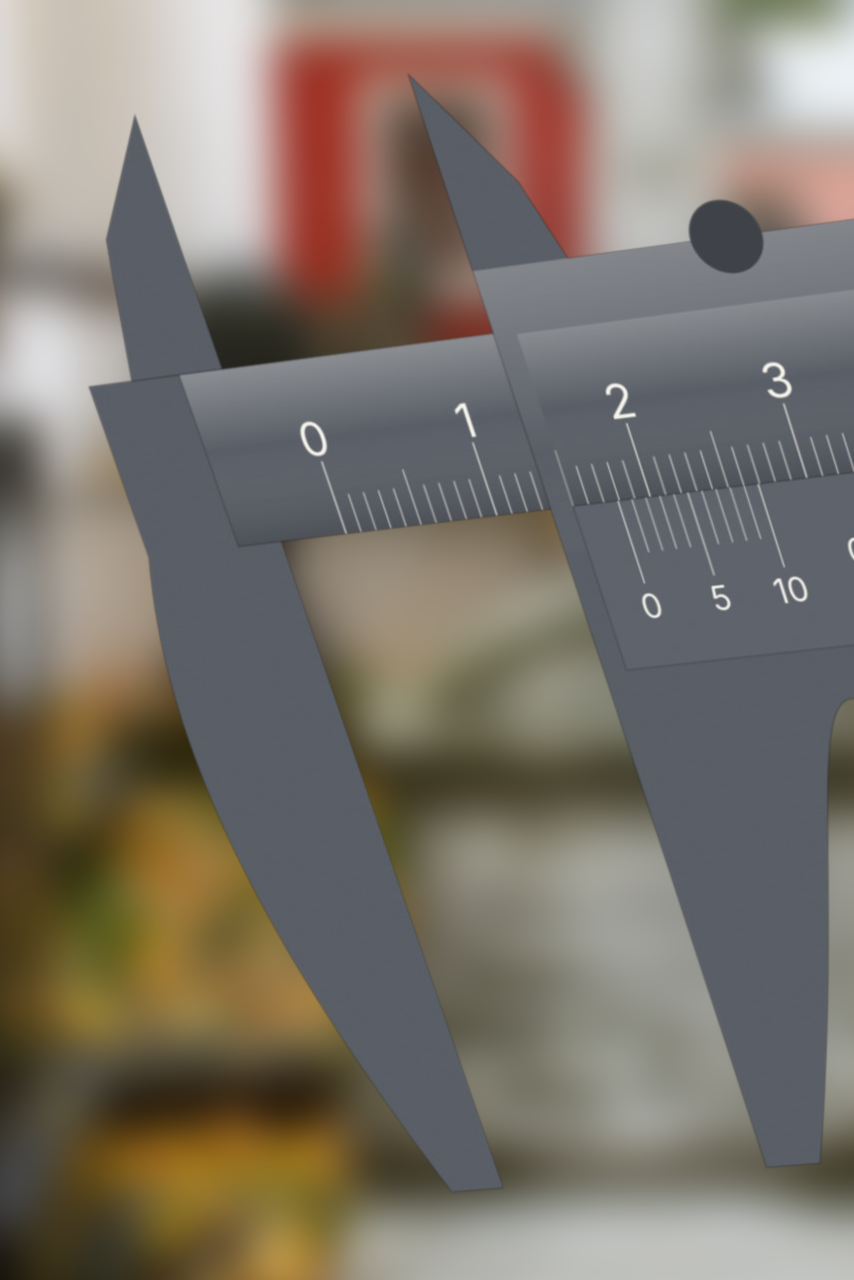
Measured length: 17.9 mm
